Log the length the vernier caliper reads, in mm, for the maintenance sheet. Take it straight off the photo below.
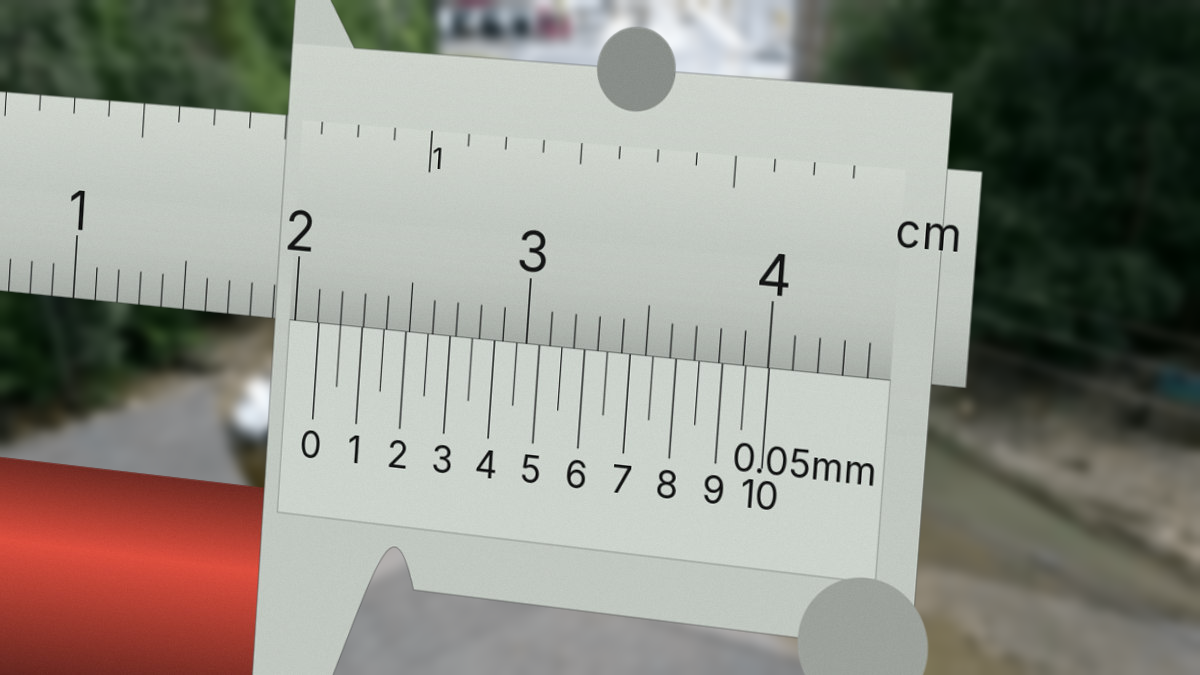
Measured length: 21.05 mm
